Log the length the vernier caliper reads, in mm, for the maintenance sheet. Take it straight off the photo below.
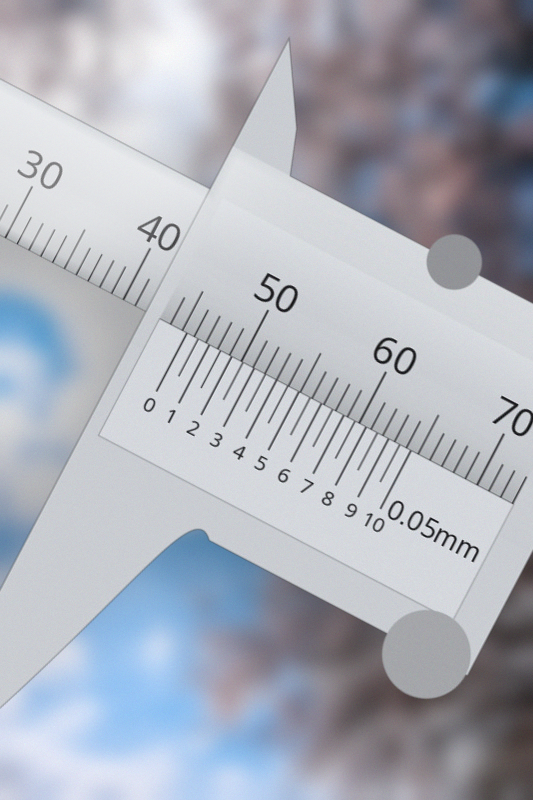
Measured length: 45.4 mm
